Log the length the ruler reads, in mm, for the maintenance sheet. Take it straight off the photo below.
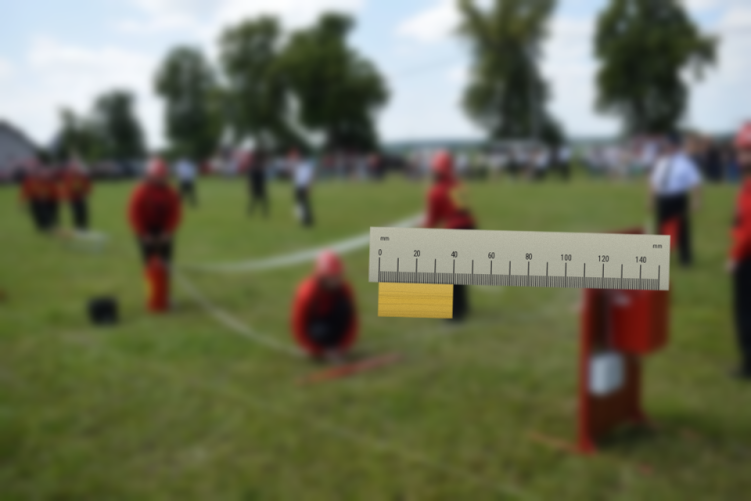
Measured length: 40 mm
